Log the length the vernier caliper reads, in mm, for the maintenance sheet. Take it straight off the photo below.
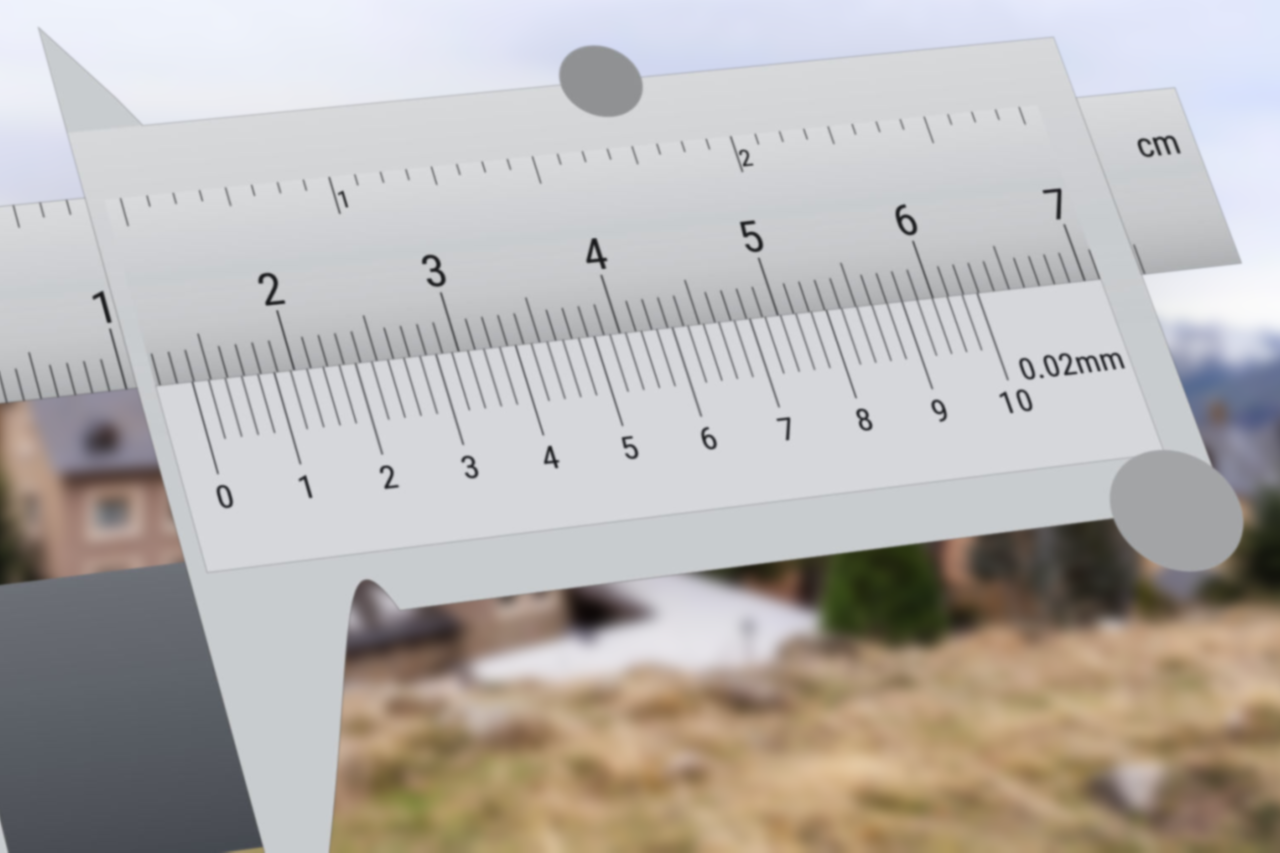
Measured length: 13.9 mm
